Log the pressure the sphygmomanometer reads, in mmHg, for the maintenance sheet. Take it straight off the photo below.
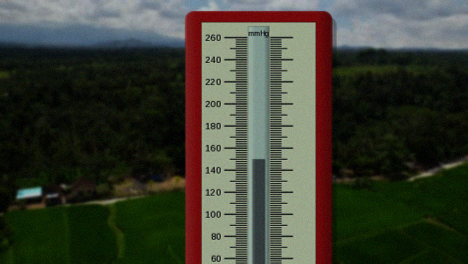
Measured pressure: 150 mmHg
